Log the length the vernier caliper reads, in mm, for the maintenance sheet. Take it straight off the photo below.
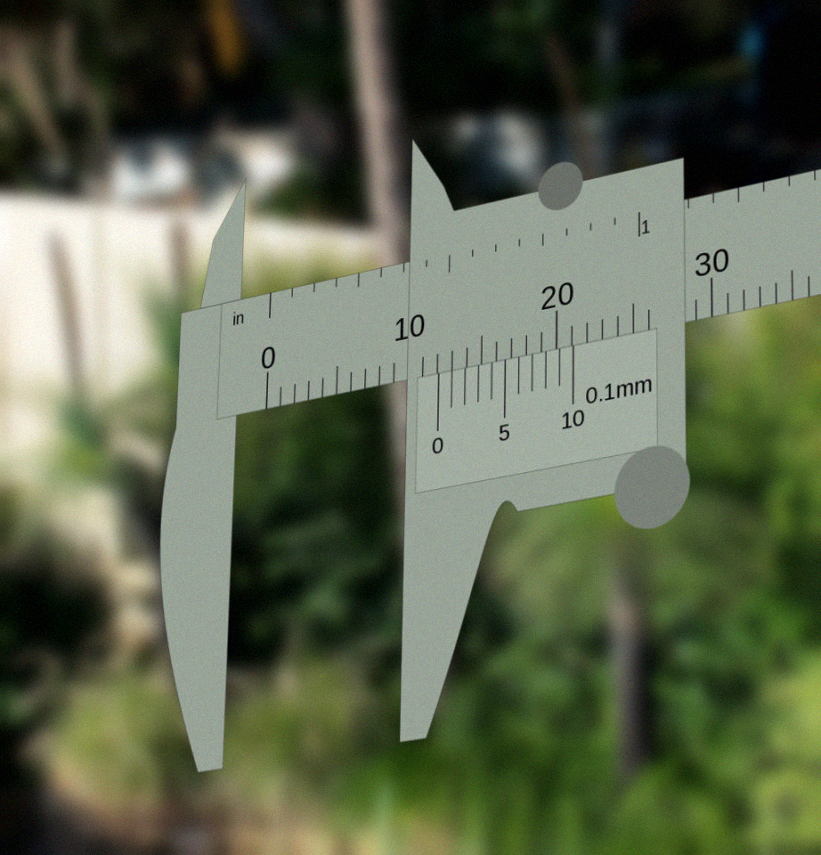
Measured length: 12.1 mm
